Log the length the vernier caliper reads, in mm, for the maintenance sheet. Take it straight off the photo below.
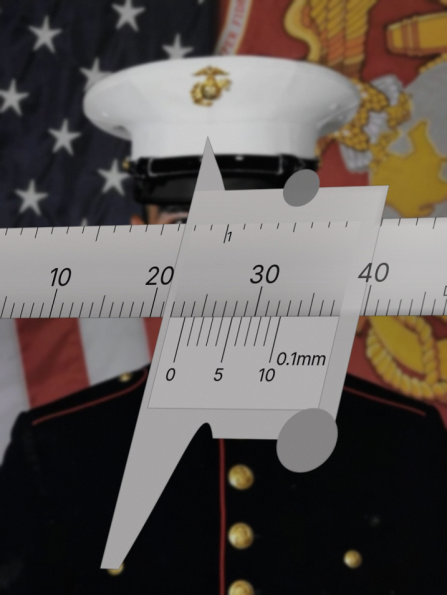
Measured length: 23.4 mm
